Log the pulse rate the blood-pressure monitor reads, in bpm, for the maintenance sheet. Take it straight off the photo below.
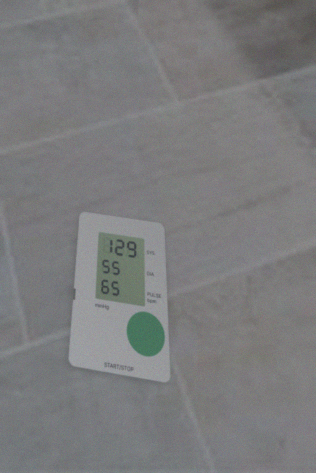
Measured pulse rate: 65 bpm
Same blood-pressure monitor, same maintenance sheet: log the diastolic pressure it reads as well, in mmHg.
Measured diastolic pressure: 55 mmHg
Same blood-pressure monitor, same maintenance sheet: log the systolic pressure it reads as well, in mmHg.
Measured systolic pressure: 129 mmHg
